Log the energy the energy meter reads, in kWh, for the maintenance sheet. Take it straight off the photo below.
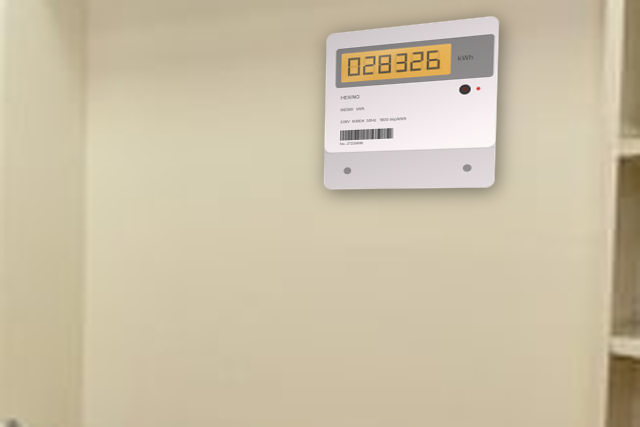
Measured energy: 28326 kWh
